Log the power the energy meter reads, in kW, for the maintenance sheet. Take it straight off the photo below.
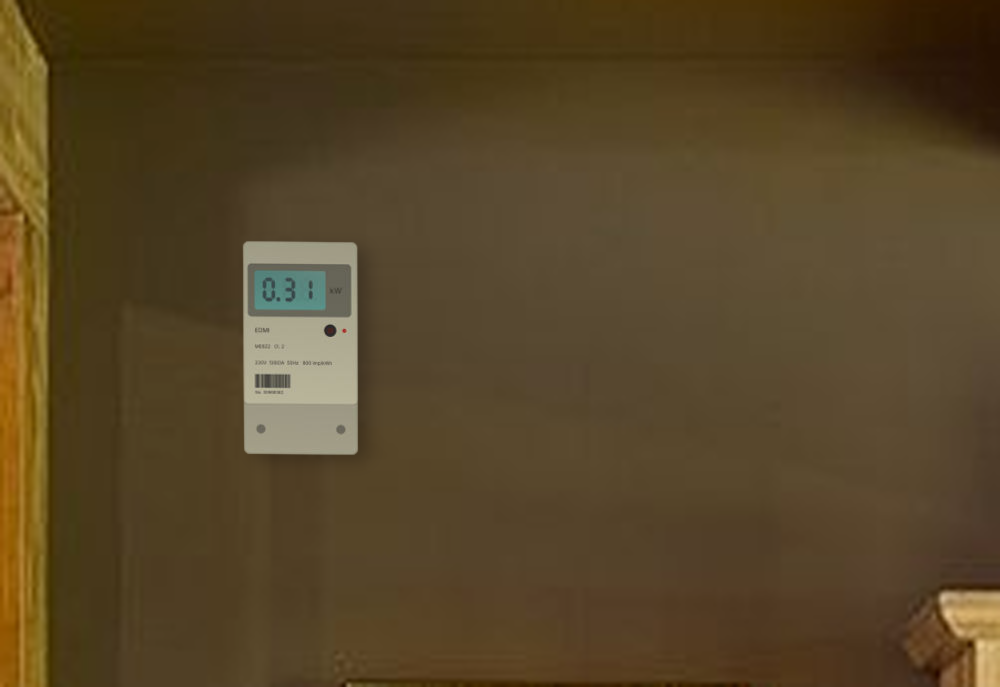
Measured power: 0.31 kW
